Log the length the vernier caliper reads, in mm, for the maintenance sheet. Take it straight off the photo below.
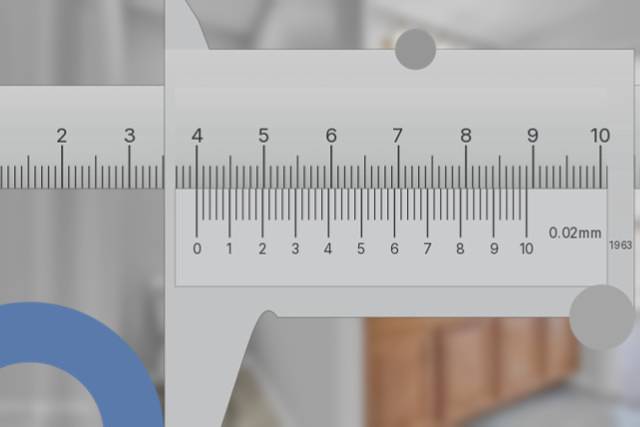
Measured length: 40.0 mm
